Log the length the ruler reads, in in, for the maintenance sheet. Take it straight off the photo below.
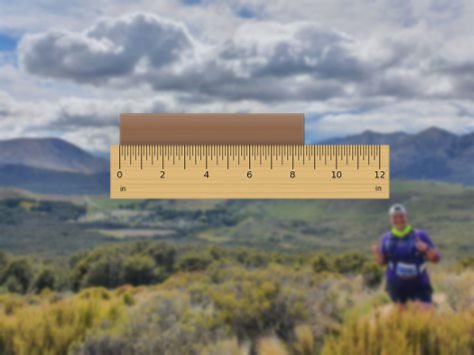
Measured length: 8.5 in
